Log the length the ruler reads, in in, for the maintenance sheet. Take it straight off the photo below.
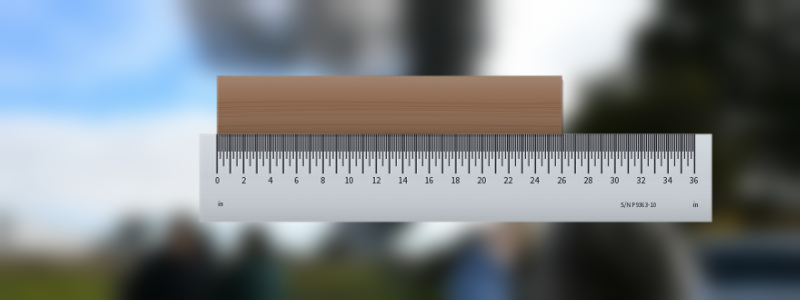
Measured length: 26 in
